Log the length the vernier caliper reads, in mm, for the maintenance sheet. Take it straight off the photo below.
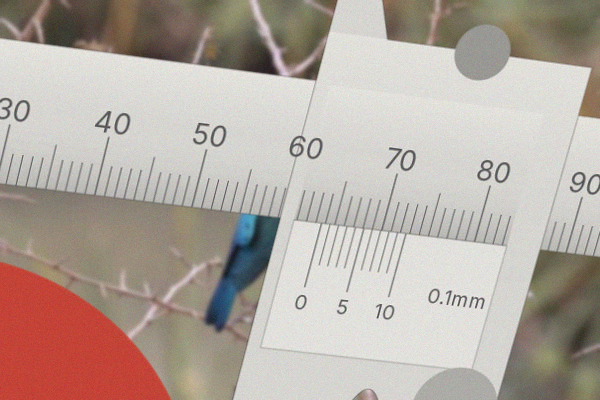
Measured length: 63.6 mm
